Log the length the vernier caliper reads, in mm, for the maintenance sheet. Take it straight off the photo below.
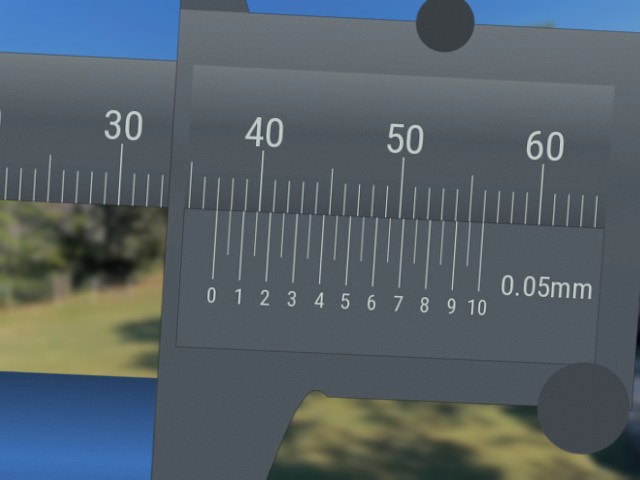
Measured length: 37.0 mm
